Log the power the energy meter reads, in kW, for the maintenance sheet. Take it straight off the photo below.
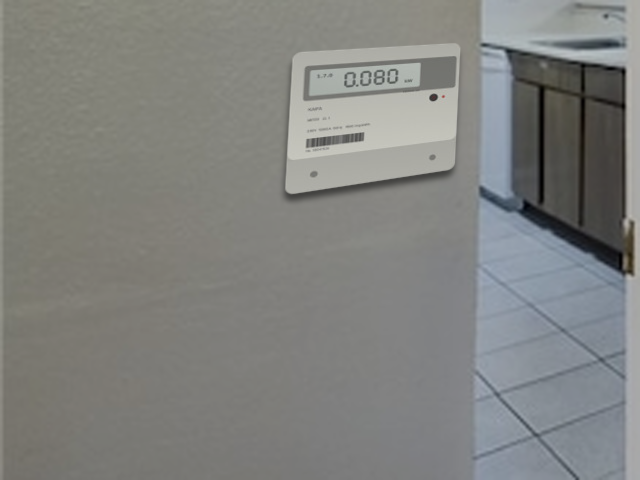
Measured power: 0.080 kW
